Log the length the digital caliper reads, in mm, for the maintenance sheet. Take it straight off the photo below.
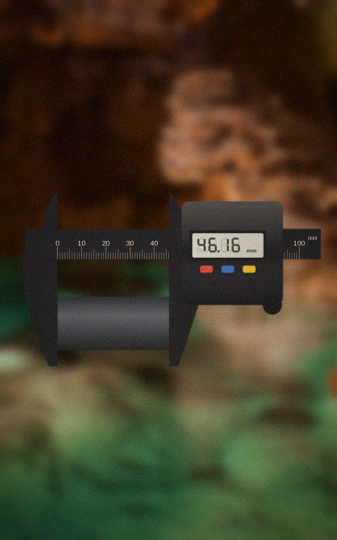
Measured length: 46.16 mm
